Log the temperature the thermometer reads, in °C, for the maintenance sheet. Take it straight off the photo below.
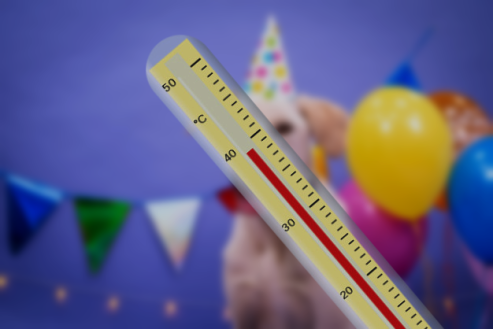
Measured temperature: 39 °C
